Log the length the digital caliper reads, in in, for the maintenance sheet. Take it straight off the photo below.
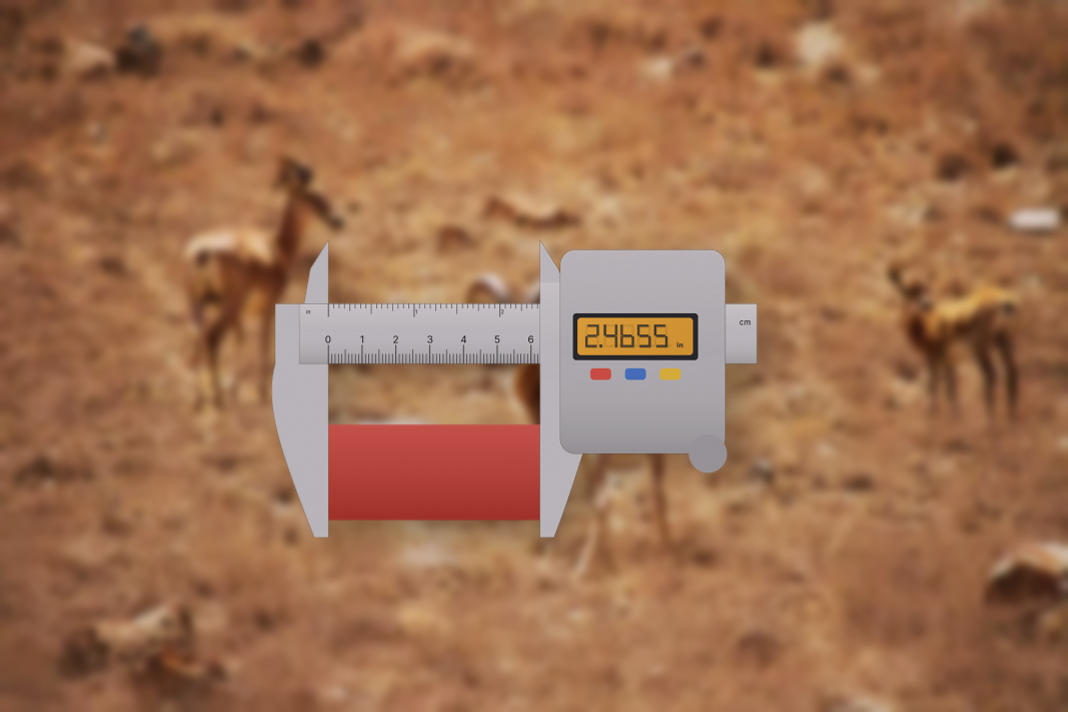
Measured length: 2.4655 in
